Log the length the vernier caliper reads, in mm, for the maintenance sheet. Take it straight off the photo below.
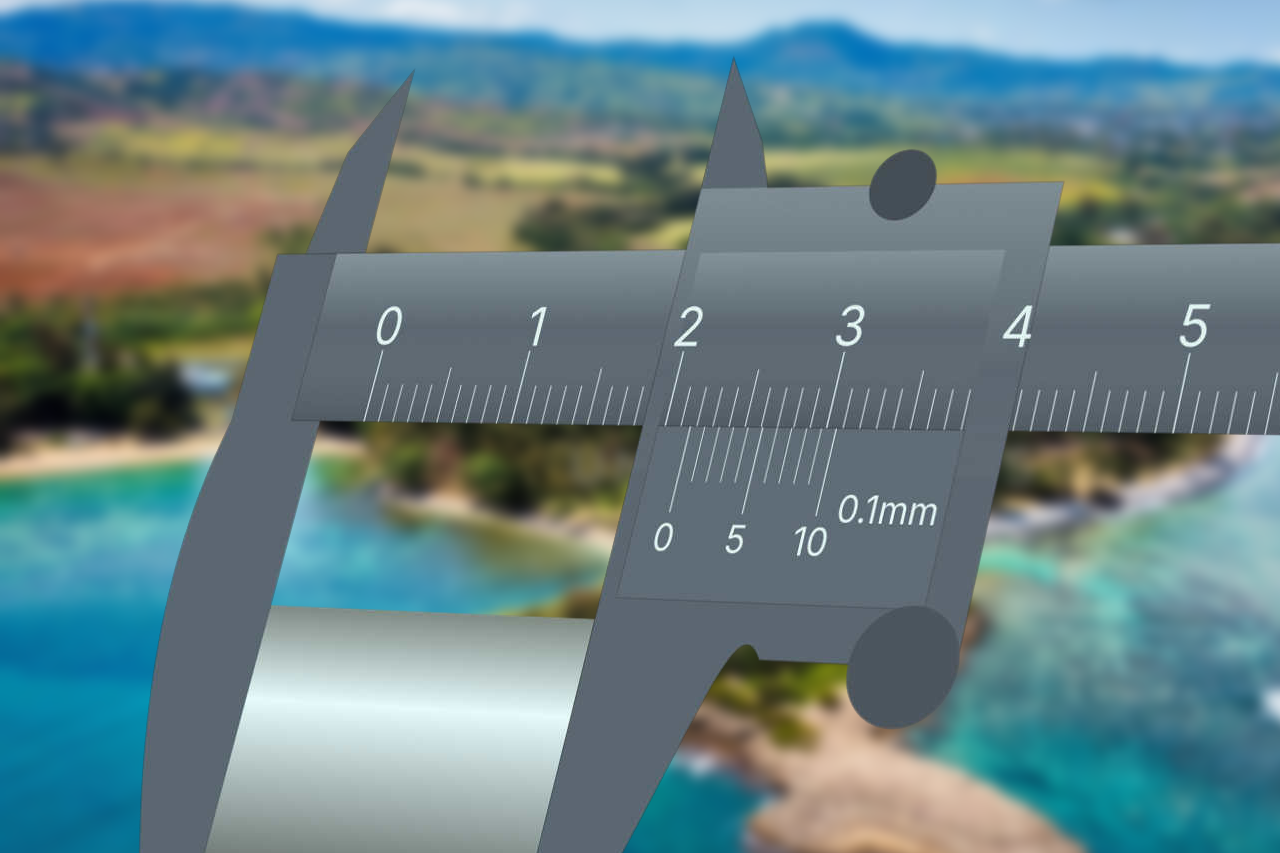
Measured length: 21.6 mm
